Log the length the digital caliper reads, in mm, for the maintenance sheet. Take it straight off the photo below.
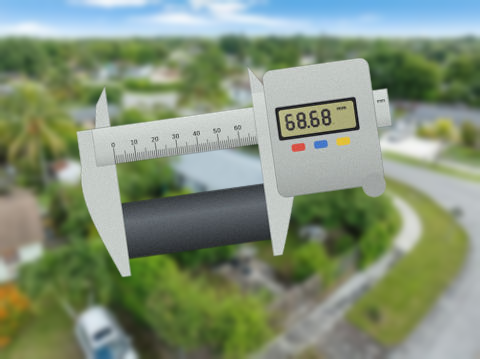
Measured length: 68.68 mm
